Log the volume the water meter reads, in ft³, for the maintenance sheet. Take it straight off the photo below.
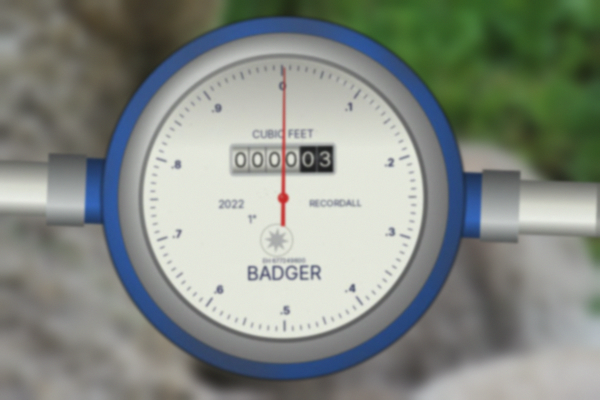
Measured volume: 3.00 ft³
